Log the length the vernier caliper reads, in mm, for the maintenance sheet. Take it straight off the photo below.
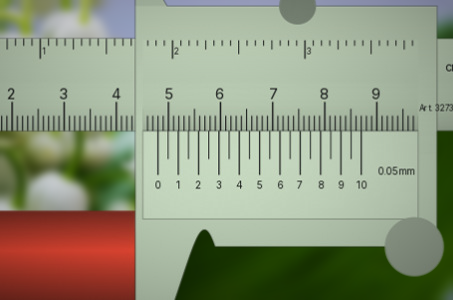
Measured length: 48.0 mm
